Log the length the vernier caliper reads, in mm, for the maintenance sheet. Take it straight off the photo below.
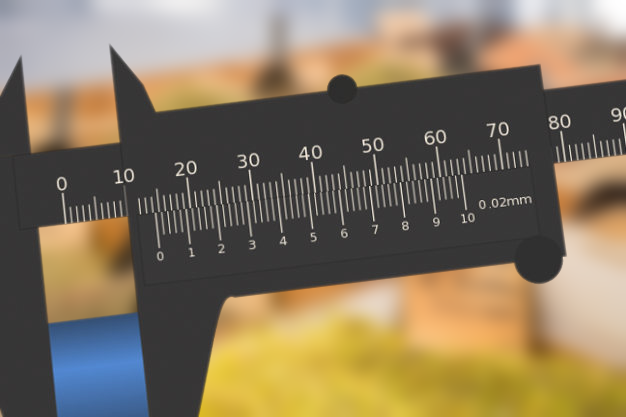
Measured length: 14.4 mm
